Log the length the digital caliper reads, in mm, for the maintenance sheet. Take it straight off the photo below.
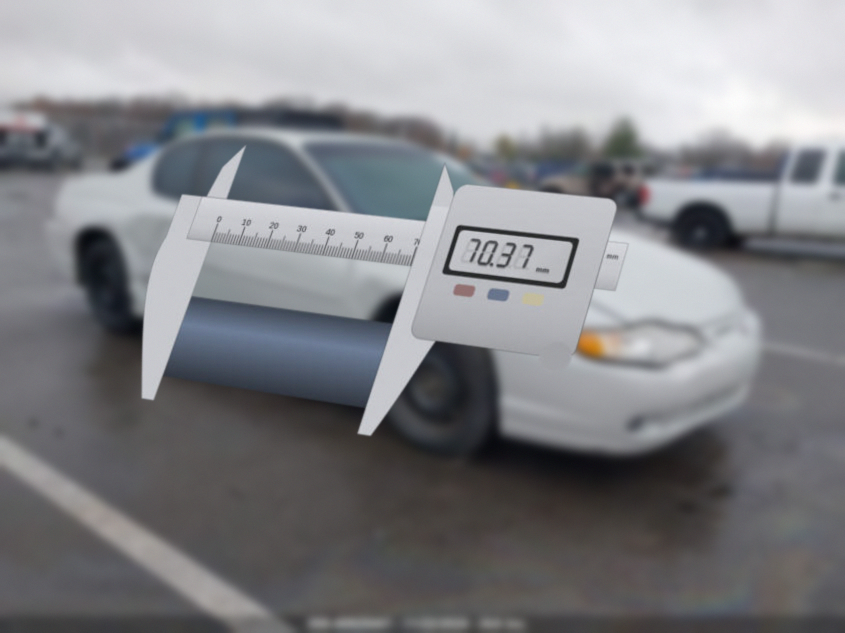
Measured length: 70.37 mm
